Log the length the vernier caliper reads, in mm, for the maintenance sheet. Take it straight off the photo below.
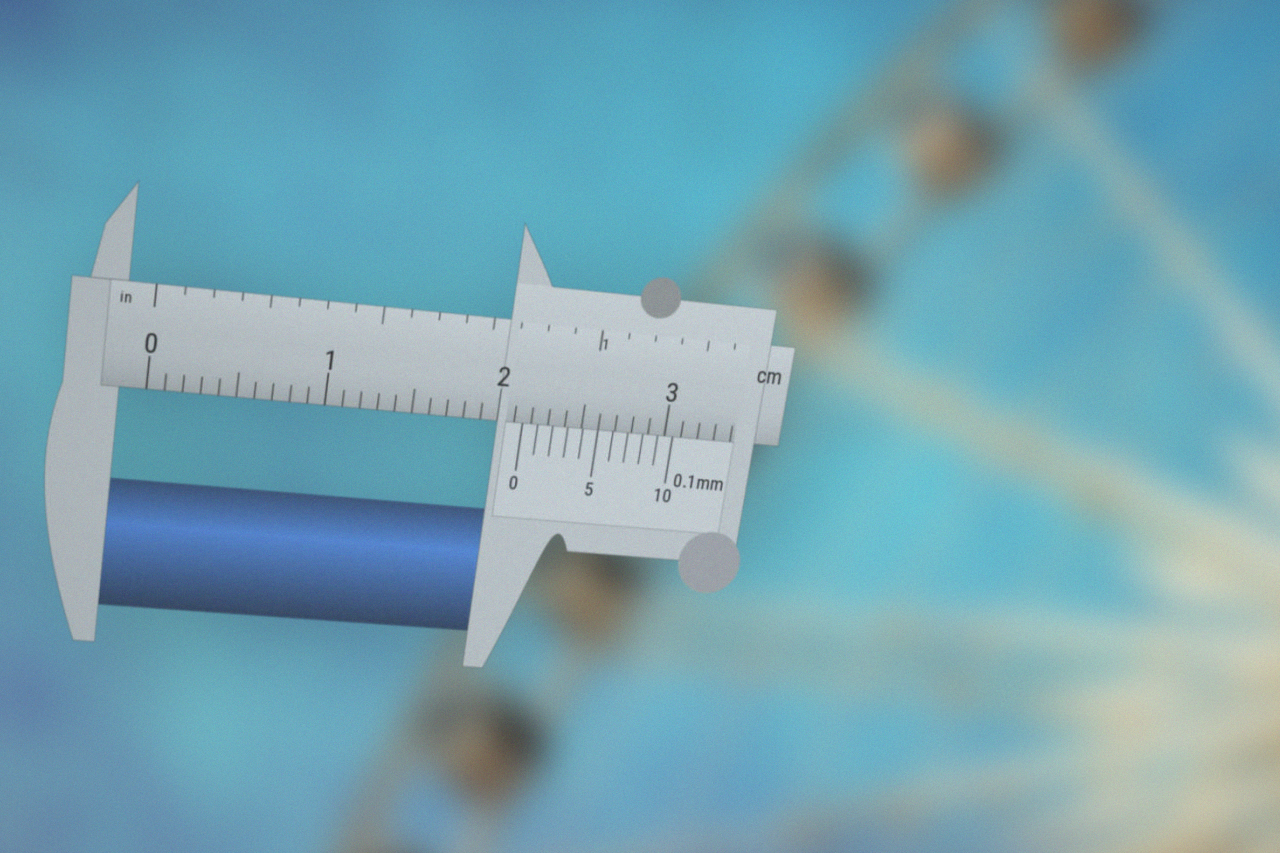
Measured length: 21.5 mm
